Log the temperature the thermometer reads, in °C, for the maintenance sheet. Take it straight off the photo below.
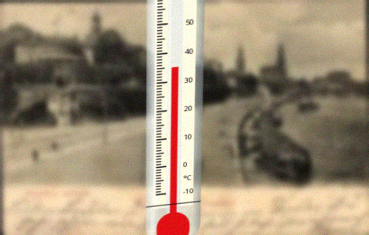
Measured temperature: 35 °C
